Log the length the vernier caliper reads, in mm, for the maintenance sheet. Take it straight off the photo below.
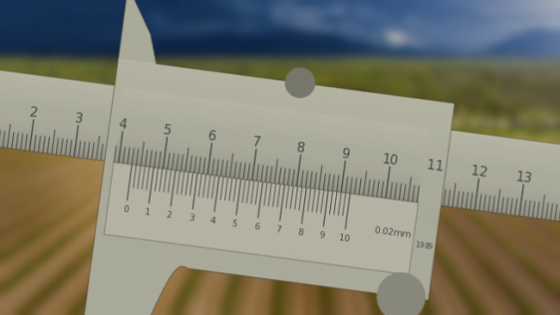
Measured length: 43.0 mm
